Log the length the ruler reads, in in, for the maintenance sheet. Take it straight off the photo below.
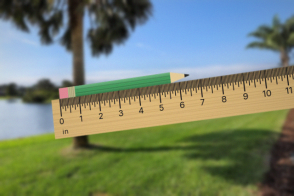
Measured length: 6.5 in
